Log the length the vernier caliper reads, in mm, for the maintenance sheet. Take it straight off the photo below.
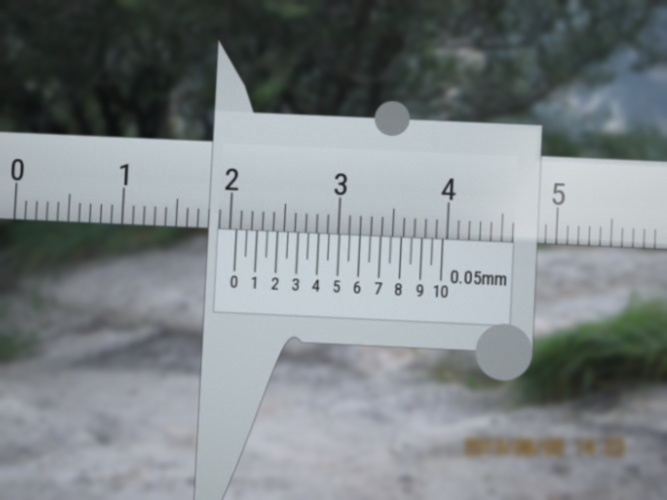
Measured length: 20.6 mm
